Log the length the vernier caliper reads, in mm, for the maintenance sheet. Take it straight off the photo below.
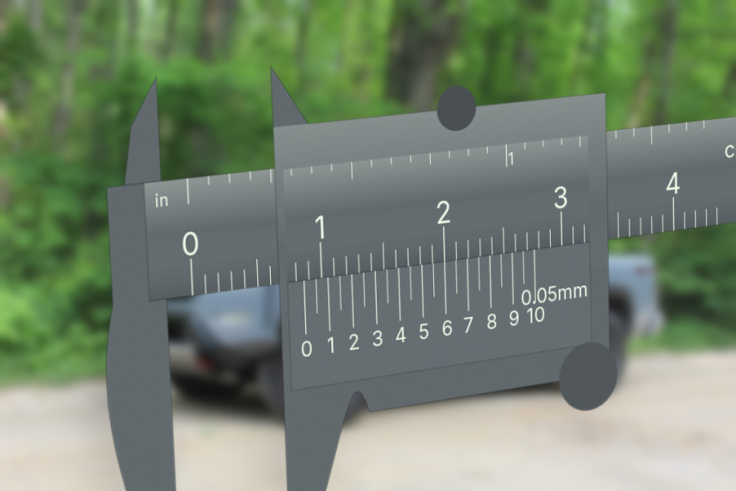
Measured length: 8.6 mm
